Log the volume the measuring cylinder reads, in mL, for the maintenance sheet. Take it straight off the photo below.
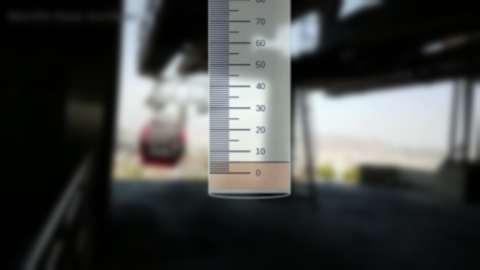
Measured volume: 5 mL
